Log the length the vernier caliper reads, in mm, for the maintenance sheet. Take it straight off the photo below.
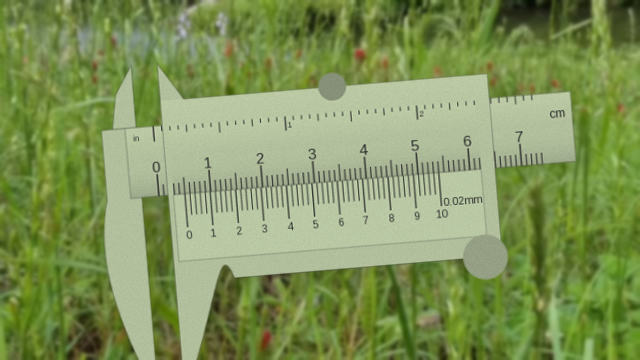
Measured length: 5.0 mm
